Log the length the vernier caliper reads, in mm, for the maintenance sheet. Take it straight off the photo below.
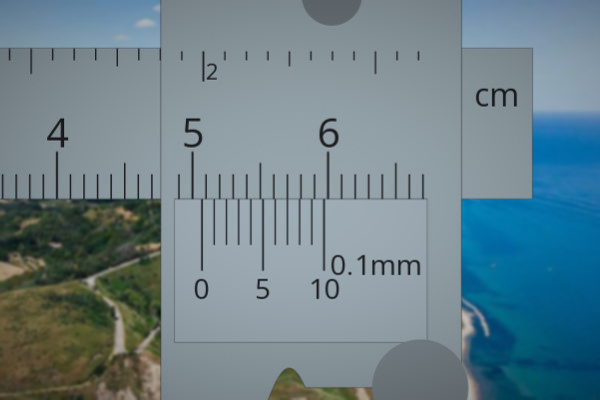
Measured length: 50.7 mm
